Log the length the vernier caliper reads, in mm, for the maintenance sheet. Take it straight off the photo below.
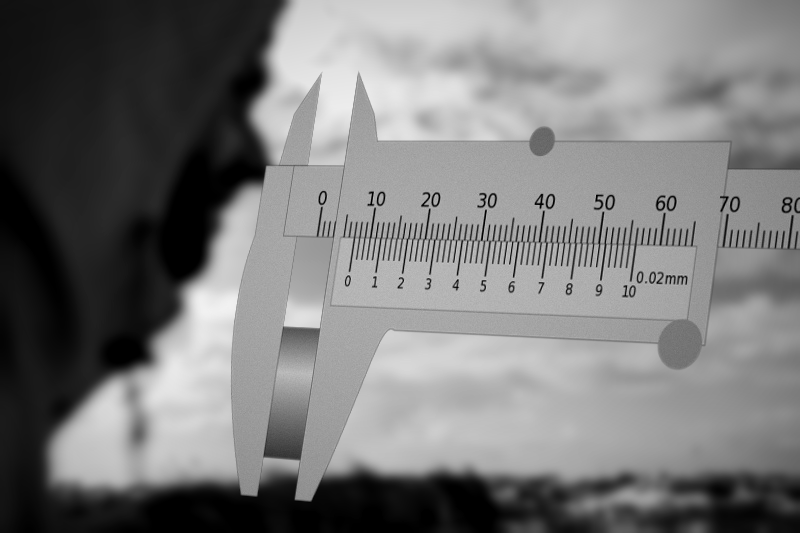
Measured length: 7.0 mm
